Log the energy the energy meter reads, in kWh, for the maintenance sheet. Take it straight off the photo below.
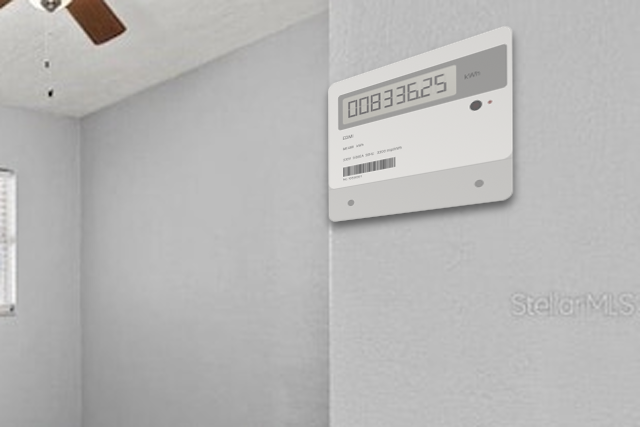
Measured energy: 8336.25 kWh
